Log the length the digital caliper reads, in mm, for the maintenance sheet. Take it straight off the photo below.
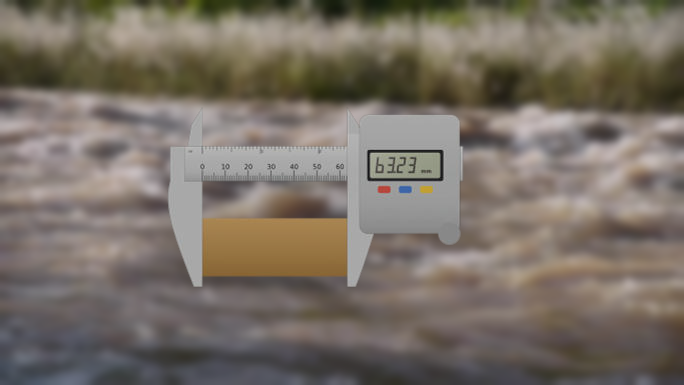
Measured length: 63.23 mm
